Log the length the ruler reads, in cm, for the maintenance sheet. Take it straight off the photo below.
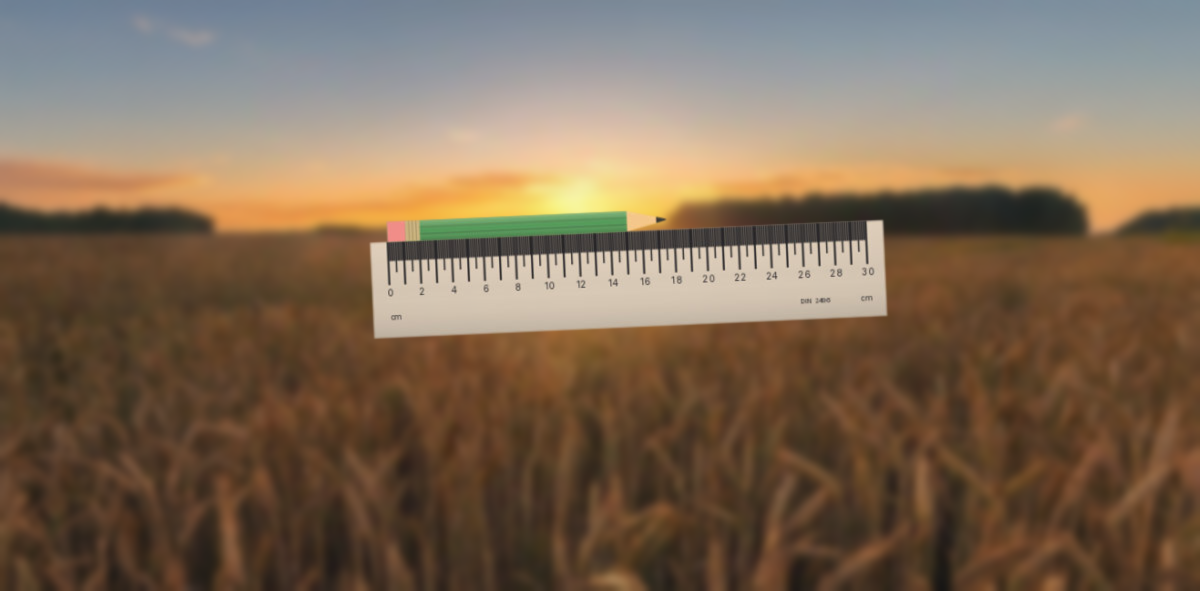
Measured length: 17.5 cm
